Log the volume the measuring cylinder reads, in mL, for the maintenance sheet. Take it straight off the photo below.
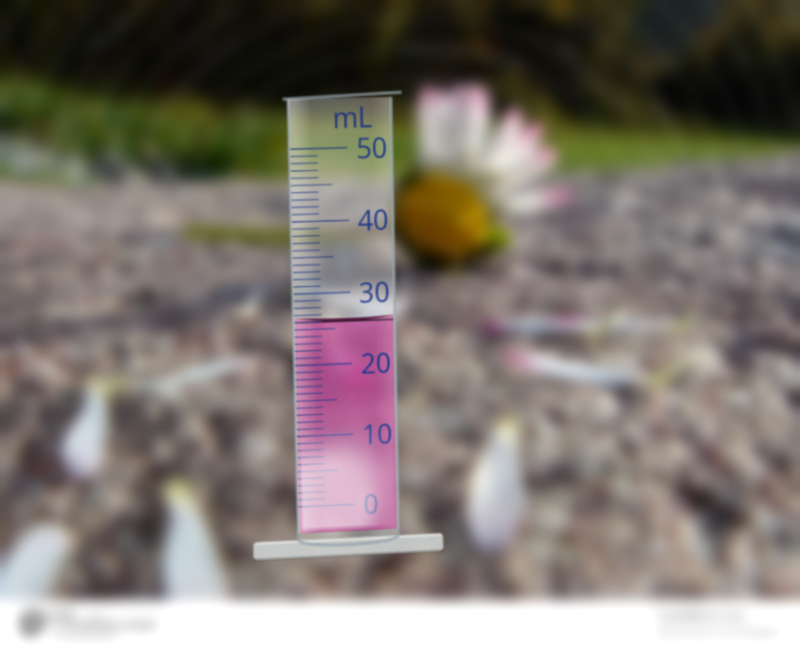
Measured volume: 26 mL
